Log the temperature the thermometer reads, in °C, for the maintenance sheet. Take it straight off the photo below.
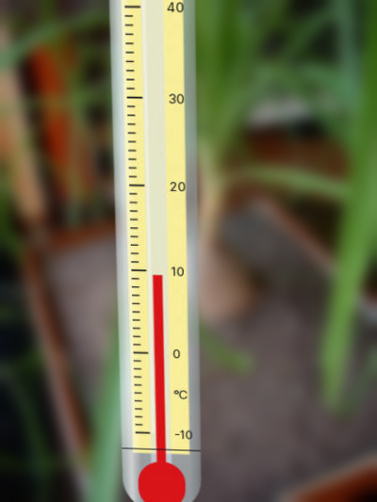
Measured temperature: 9.5 °C
